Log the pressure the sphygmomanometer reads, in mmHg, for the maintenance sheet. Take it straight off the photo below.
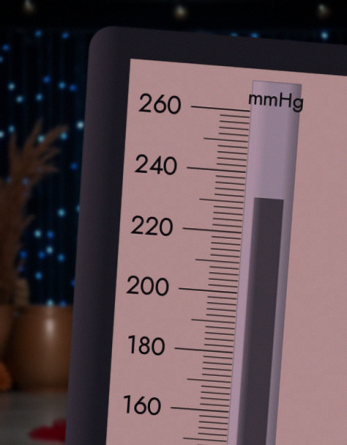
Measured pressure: 232 mmHg
